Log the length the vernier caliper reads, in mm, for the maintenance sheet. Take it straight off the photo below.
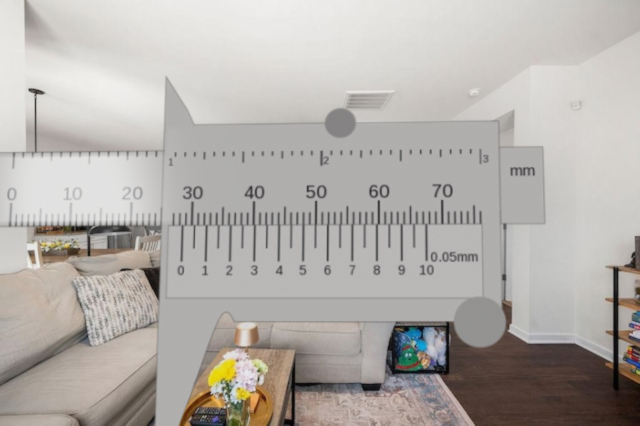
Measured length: 28.5 mm
